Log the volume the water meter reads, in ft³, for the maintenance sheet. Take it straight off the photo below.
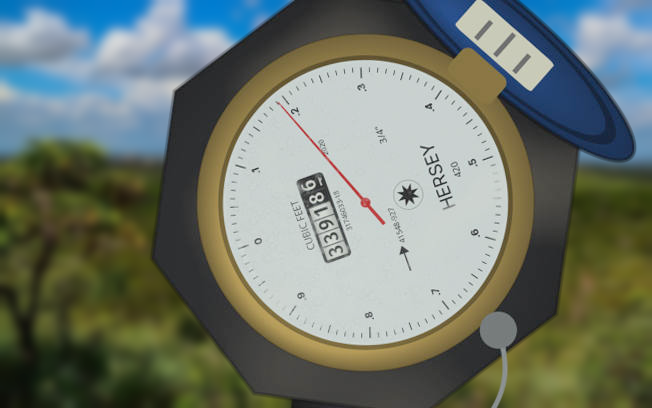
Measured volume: 339186.19 ft³
